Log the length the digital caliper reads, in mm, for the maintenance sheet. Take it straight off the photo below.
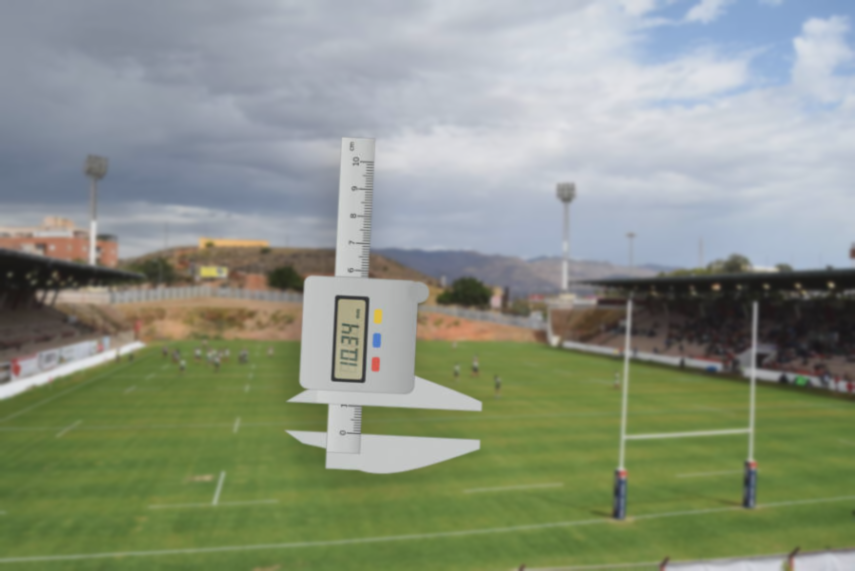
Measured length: 10.34 mm
